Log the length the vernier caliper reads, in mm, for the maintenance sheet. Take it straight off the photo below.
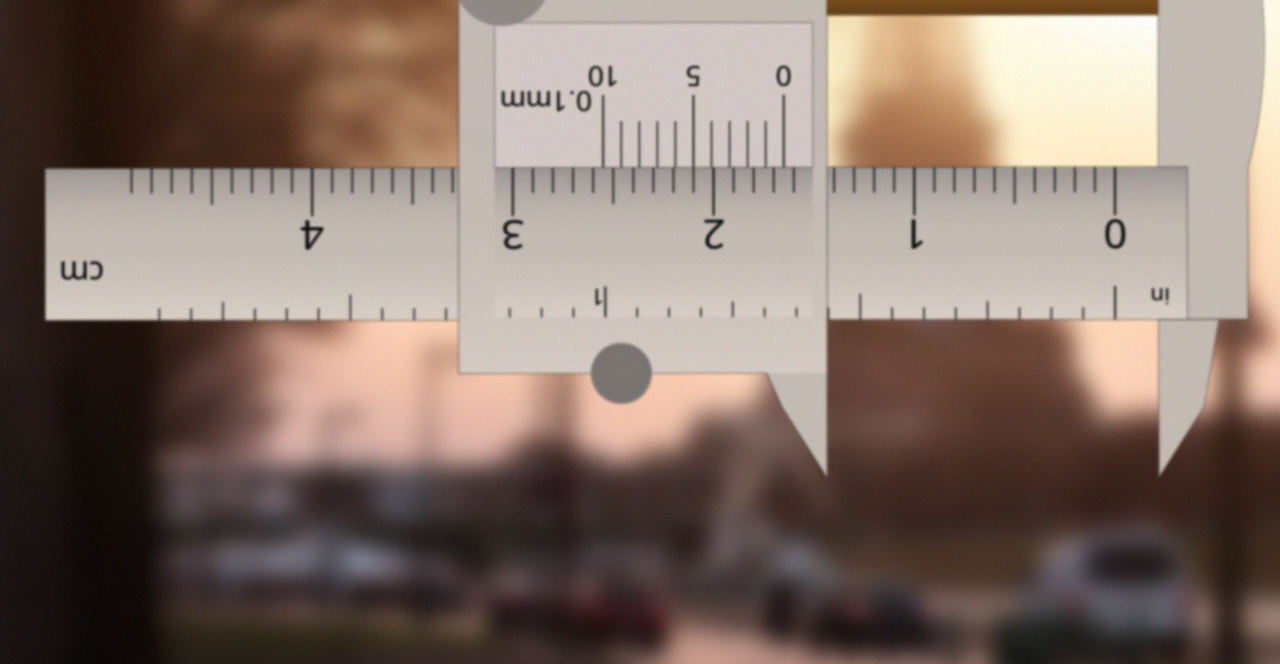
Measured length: 16.5 mm
